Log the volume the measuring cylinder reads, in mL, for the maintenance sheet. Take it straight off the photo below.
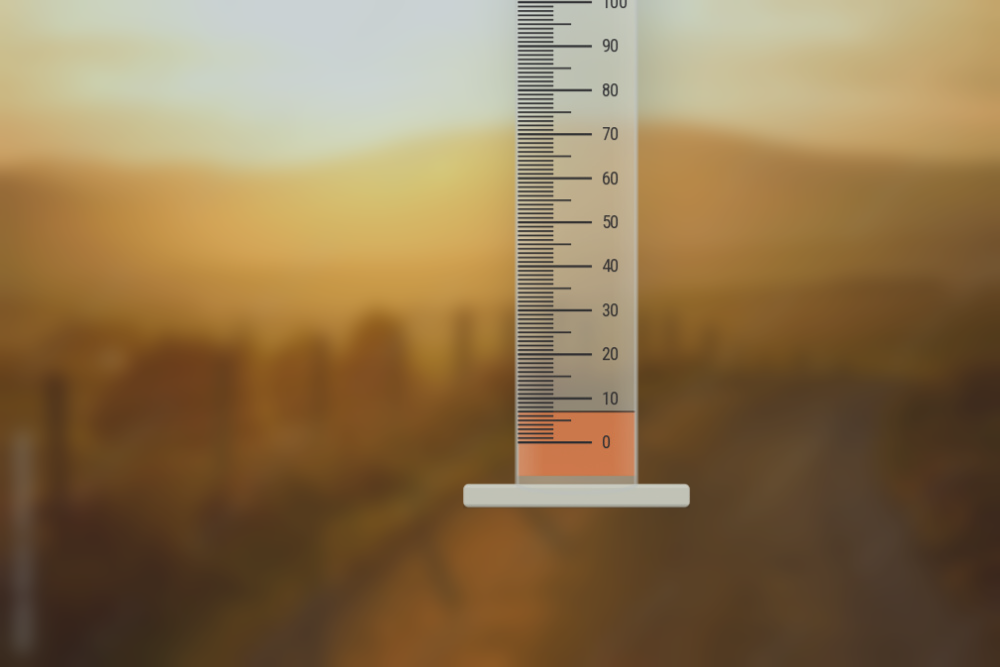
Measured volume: 7 mL
